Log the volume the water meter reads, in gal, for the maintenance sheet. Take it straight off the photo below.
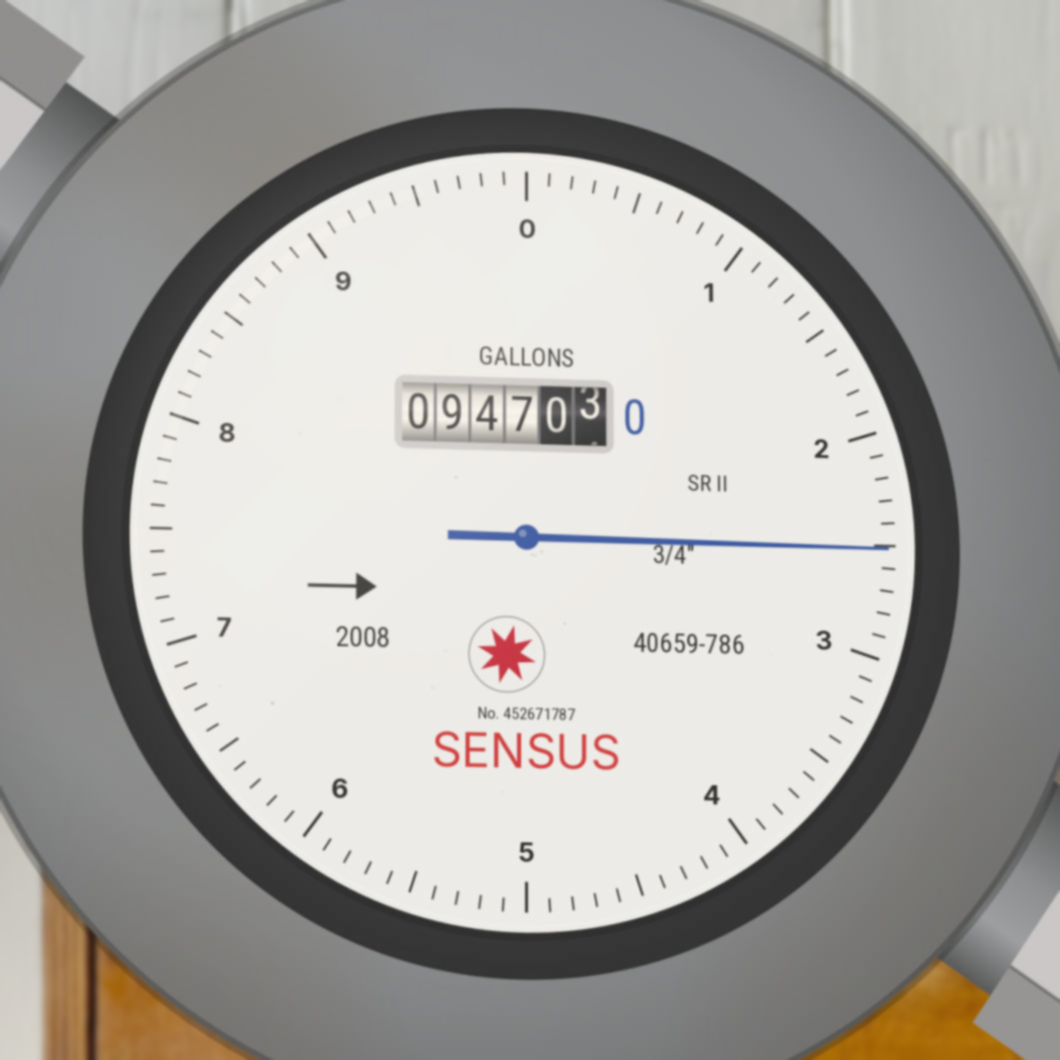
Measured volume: 947032.5 gal
